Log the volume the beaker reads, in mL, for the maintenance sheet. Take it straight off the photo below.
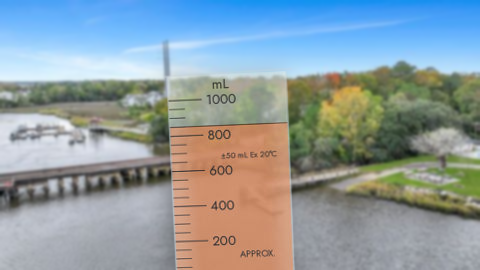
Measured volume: 850 mL
